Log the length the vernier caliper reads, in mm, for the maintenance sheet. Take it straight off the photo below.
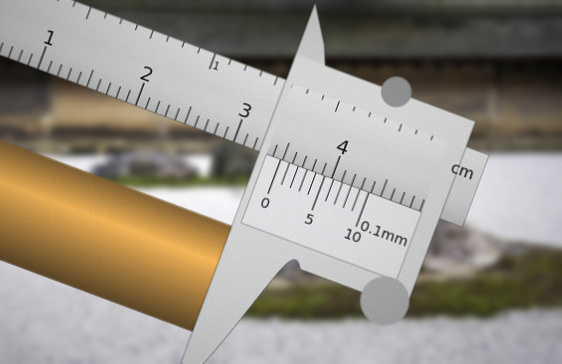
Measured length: 34.8 mm
